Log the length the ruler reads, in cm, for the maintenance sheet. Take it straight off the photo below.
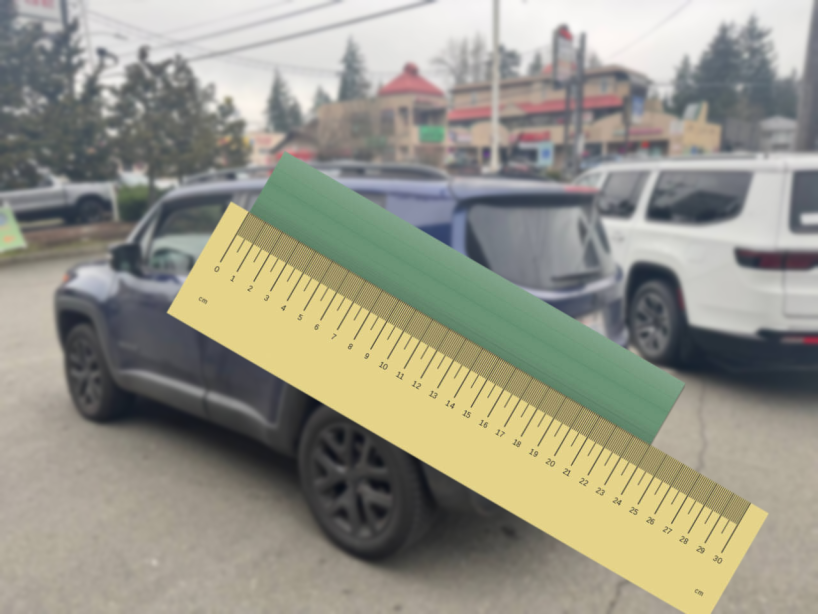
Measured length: 24 cm
